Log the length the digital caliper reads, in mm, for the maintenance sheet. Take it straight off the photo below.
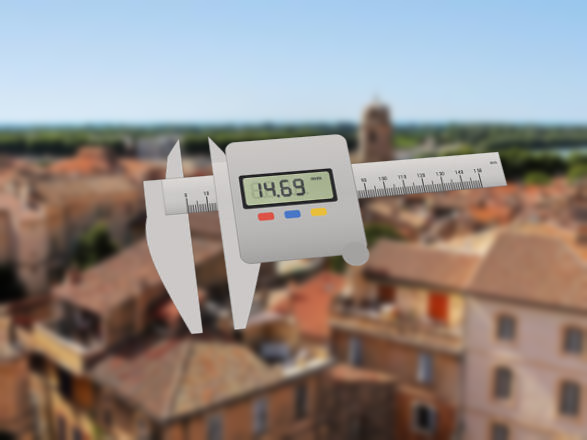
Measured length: 14.69 mm
